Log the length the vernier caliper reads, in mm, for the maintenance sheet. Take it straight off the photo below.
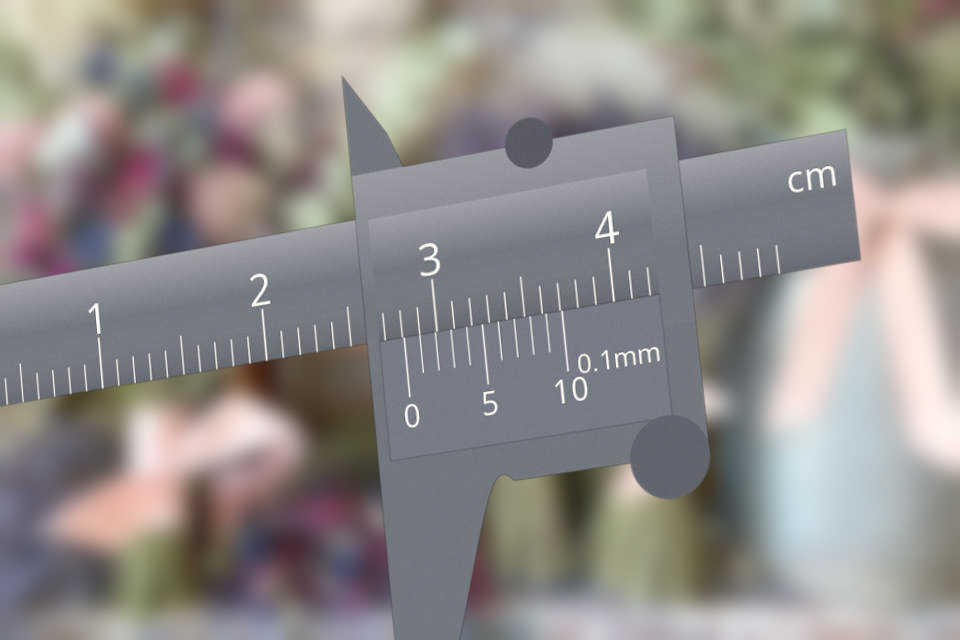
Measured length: 28.1 mm
